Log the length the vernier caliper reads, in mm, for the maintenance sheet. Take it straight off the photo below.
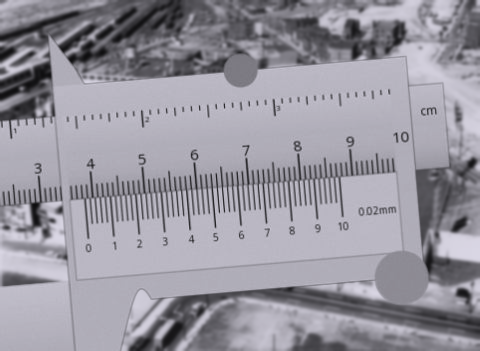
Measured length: 38.5 mm
